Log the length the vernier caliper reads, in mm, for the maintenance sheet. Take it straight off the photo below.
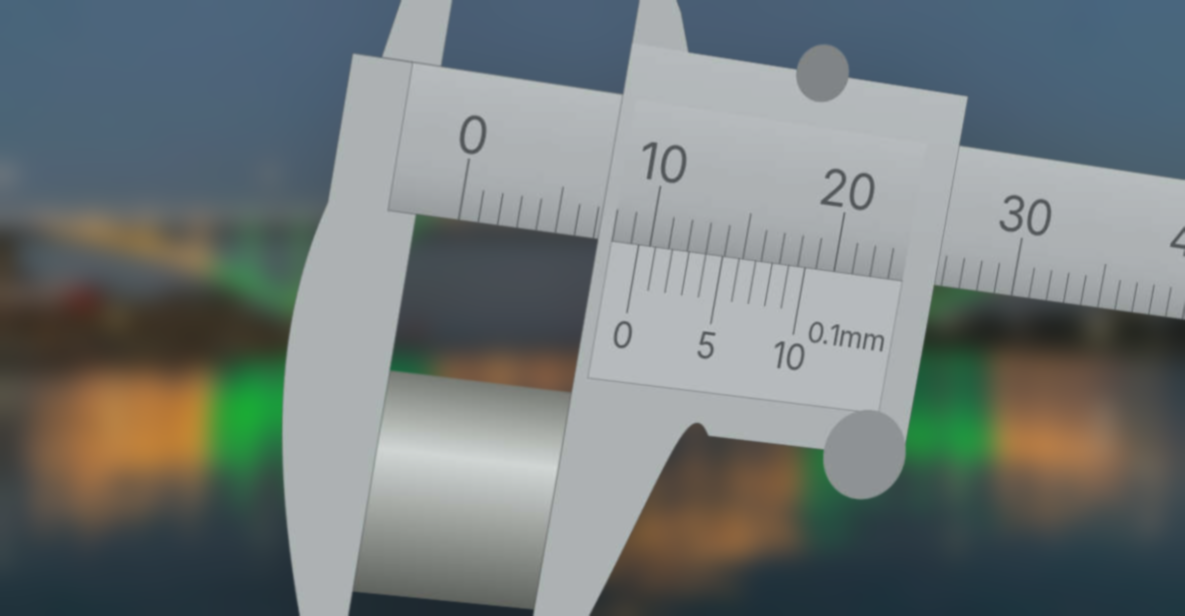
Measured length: 9.4 mm
